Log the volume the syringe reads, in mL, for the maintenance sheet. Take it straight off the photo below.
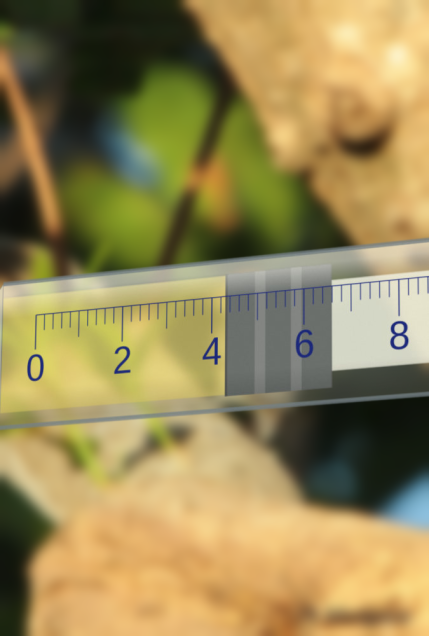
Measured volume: 4.3 mL
